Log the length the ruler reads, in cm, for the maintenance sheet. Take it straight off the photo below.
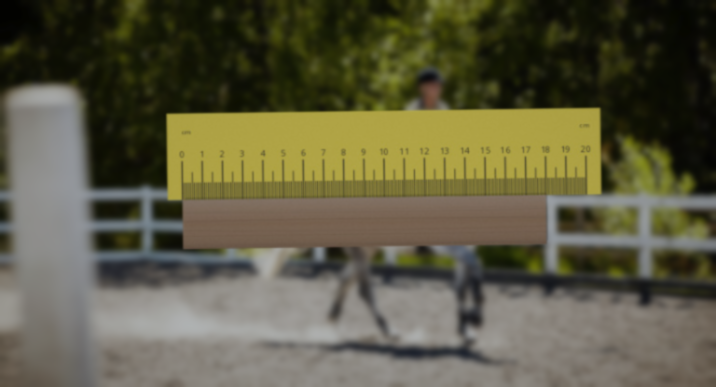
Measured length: 18 cm
